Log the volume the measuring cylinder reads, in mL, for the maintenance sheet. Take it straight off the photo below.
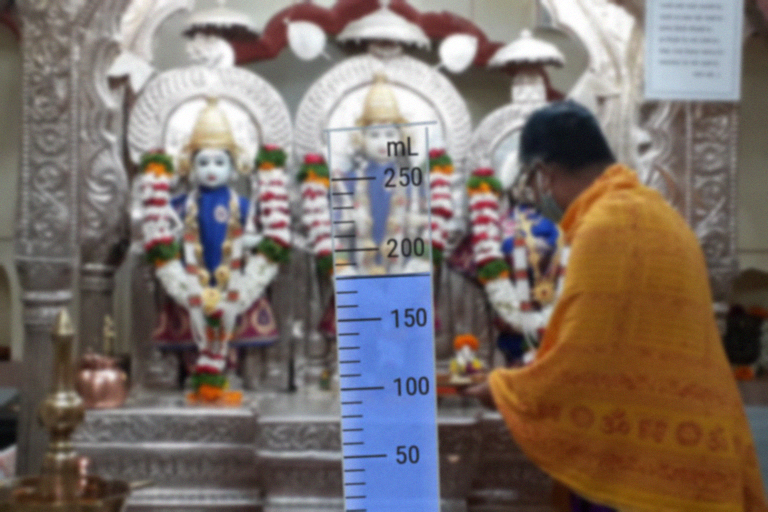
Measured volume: 180 mL
